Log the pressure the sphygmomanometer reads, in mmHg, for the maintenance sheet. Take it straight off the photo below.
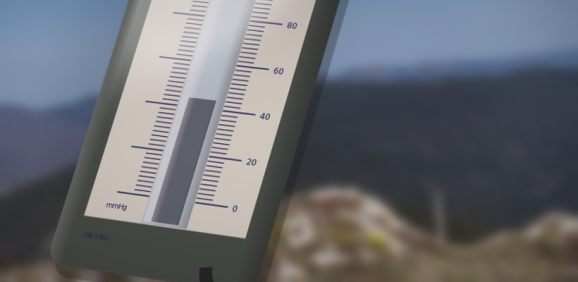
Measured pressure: 44 mmHg
